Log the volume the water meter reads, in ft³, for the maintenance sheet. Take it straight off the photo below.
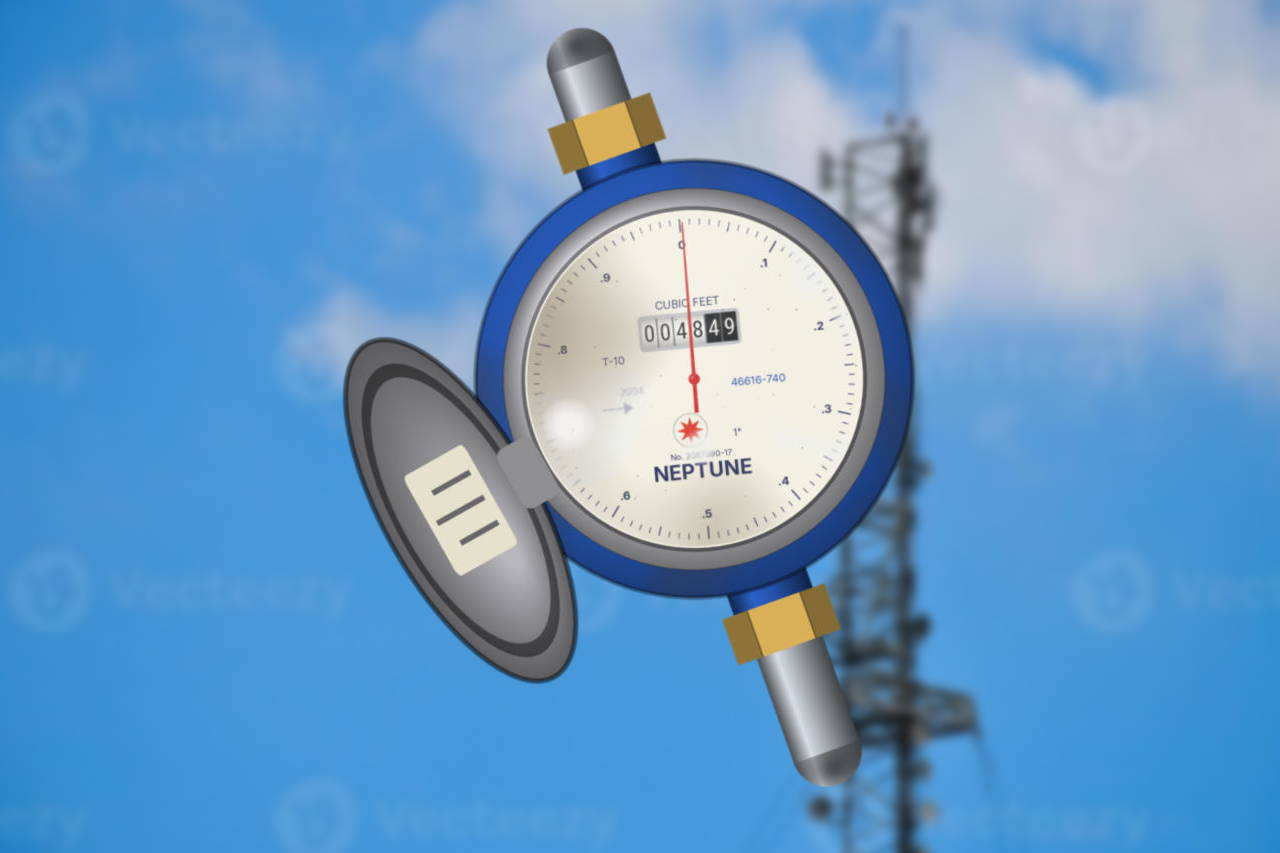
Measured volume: 4849.00 ft³
